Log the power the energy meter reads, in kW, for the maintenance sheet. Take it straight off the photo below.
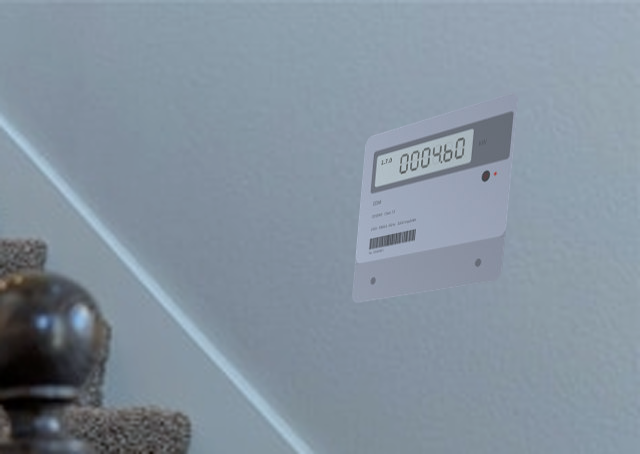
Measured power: 4.60 kW
